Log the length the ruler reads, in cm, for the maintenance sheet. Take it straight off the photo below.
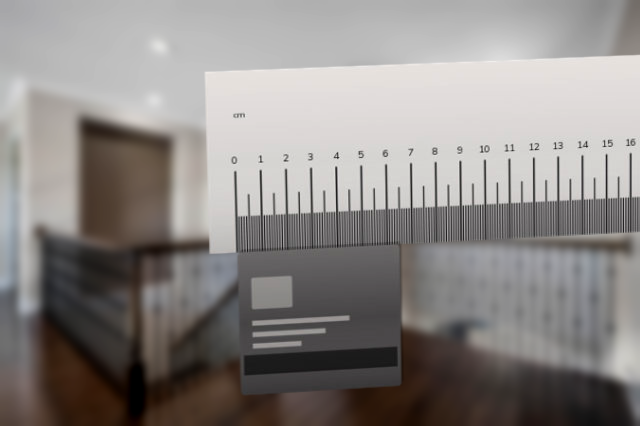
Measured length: 6.5 cm
